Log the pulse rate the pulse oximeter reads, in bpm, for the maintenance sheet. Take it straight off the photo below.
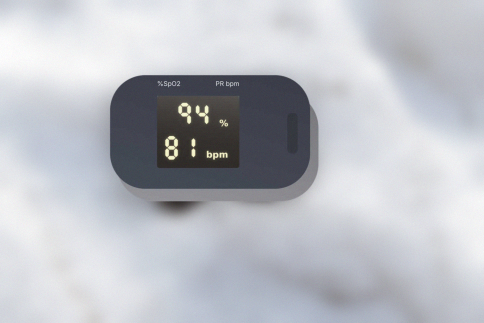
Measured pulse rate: 81 bpm
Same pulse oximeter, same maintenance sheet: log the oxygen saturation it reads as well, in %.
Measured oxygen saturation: 94 %
